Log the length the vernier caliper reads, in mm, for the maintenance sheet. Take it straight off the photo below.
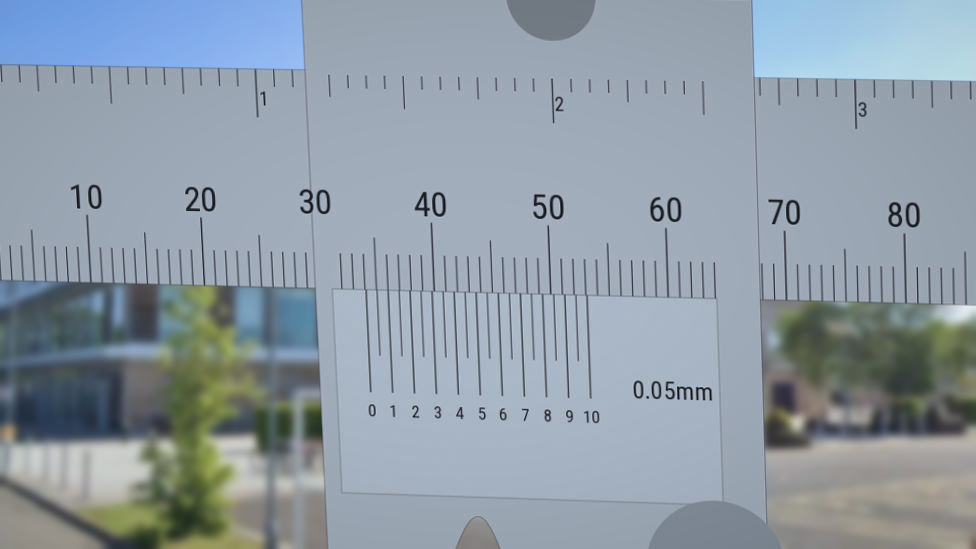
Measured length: 34.1 mm
